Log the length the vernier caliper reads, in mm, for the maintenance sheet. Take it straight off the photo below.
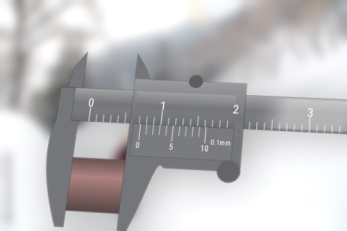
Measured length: 7.2 mm
